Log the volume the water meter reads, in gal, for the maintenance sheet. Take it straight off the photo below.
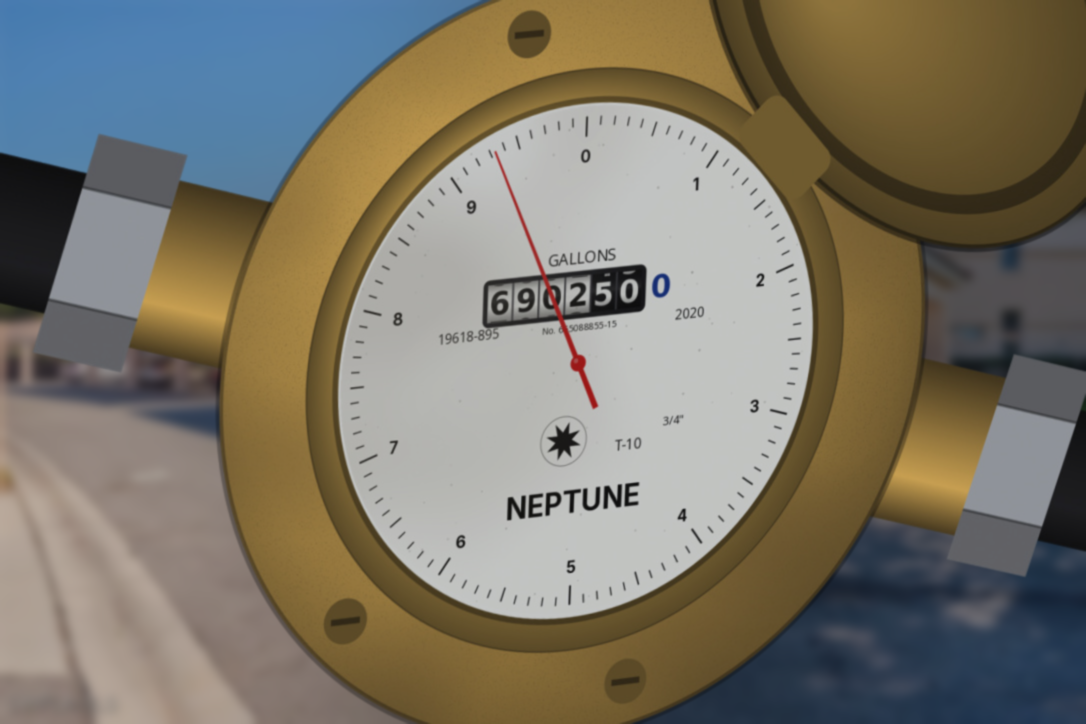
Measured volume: 6902499.3 gal
